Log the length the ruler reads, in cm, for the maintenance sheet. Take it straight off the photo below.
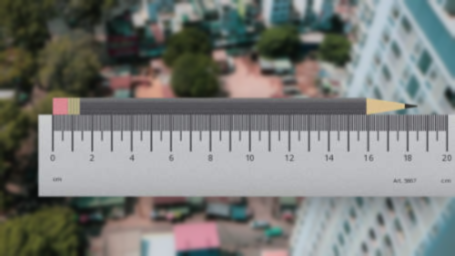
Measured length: 18.5 cm
